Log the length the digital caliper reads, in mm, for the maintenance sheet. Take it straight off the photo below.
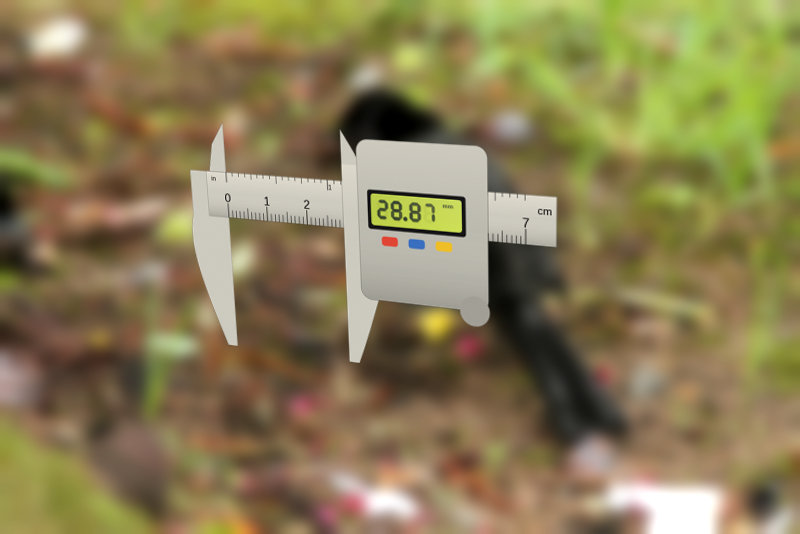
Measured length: 28.87 mm
